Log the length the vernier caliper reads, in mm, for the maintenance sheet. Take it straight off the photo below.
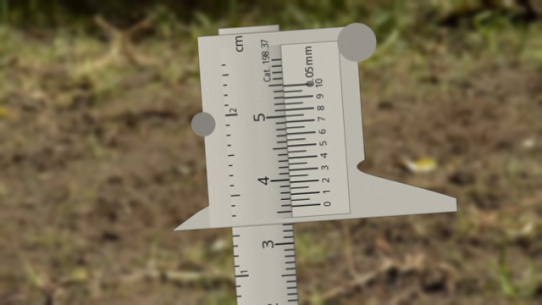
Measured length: 35.8 mm
